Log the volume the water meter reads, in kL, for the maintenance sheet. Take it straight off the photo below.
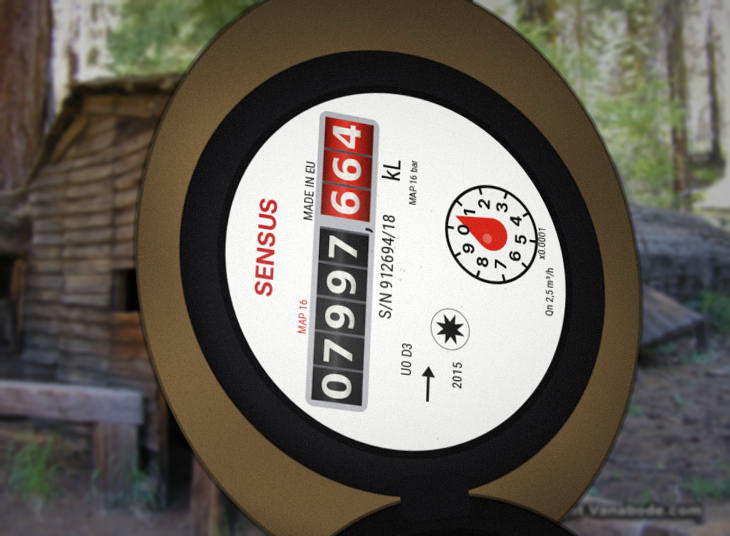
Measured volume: 7997.6640 kL
